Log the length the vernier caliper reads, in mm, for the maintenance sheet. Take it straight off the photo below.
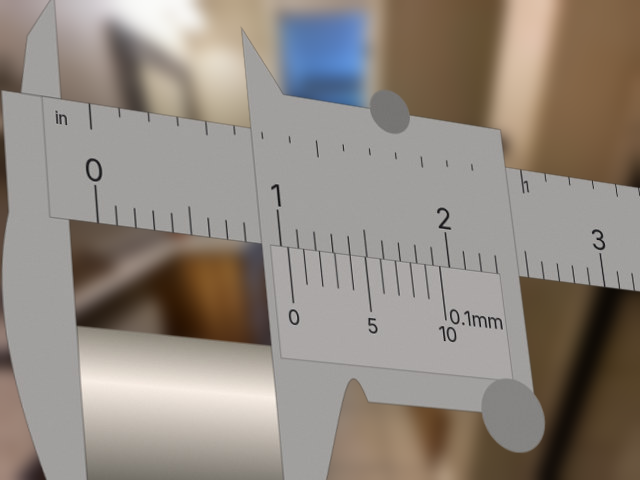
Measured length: 10.4 mm
